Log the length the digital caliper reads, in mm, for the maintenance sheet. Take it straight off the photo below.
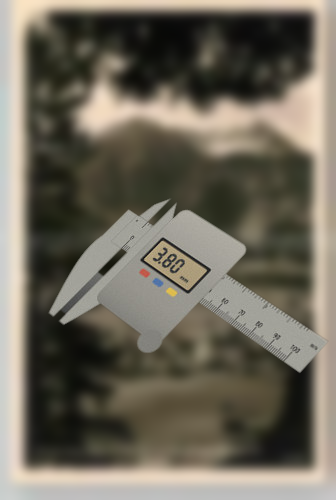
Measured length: 3.80 mm
